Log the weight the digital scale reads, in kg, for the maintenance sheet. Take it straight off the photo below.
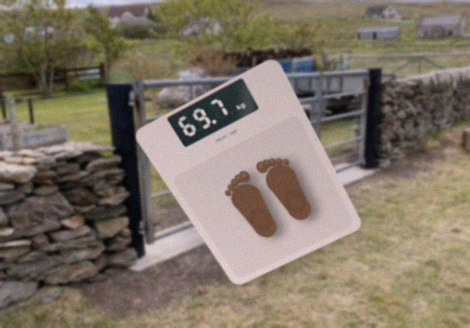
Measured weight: 69.7 kg
